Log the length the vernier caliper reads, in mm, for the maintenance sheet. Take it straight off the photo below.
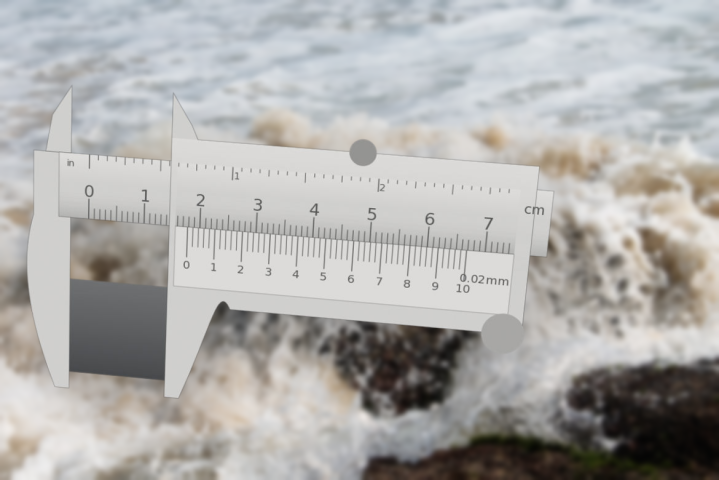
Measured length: 17.8 mm
